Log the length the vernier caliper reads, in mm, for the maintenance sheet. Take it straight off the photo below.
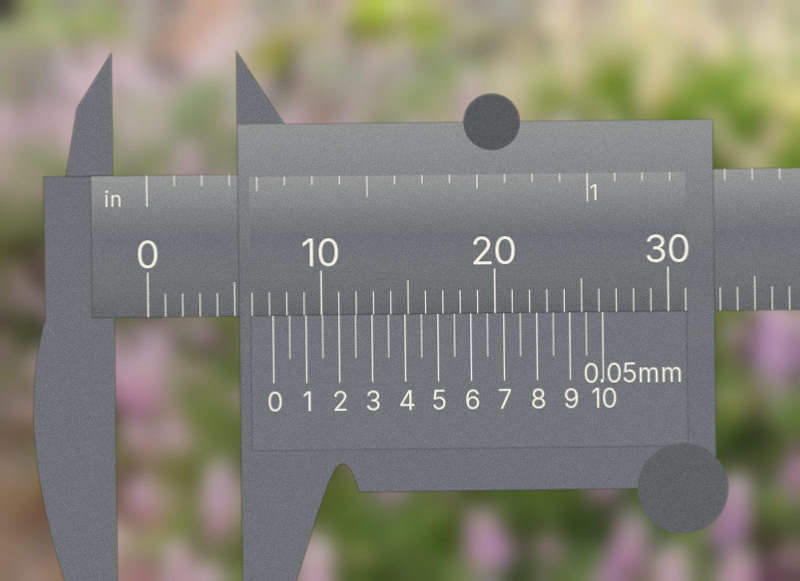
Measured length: 7.2 mm
